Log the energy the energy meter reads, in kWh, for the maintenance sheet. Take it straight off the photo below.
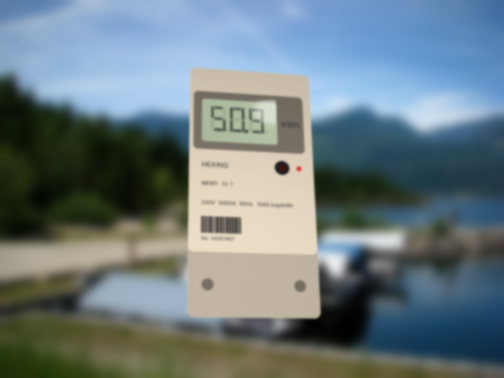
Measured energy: 50.9 kWh
